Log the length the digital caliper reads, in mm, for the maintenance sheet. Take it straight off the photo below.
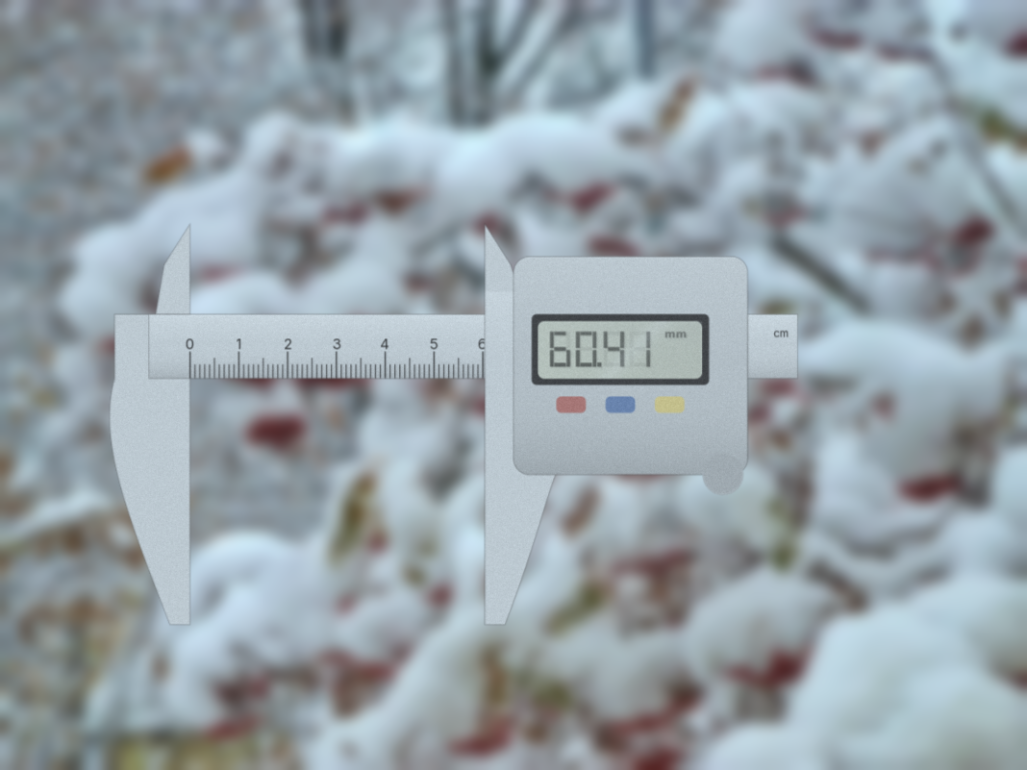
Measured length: 60.41 mm
